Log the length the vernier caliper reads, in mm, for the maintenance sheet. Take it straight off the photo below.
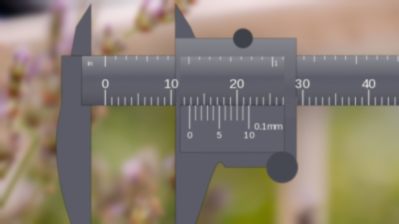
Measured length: 12.8 mm
